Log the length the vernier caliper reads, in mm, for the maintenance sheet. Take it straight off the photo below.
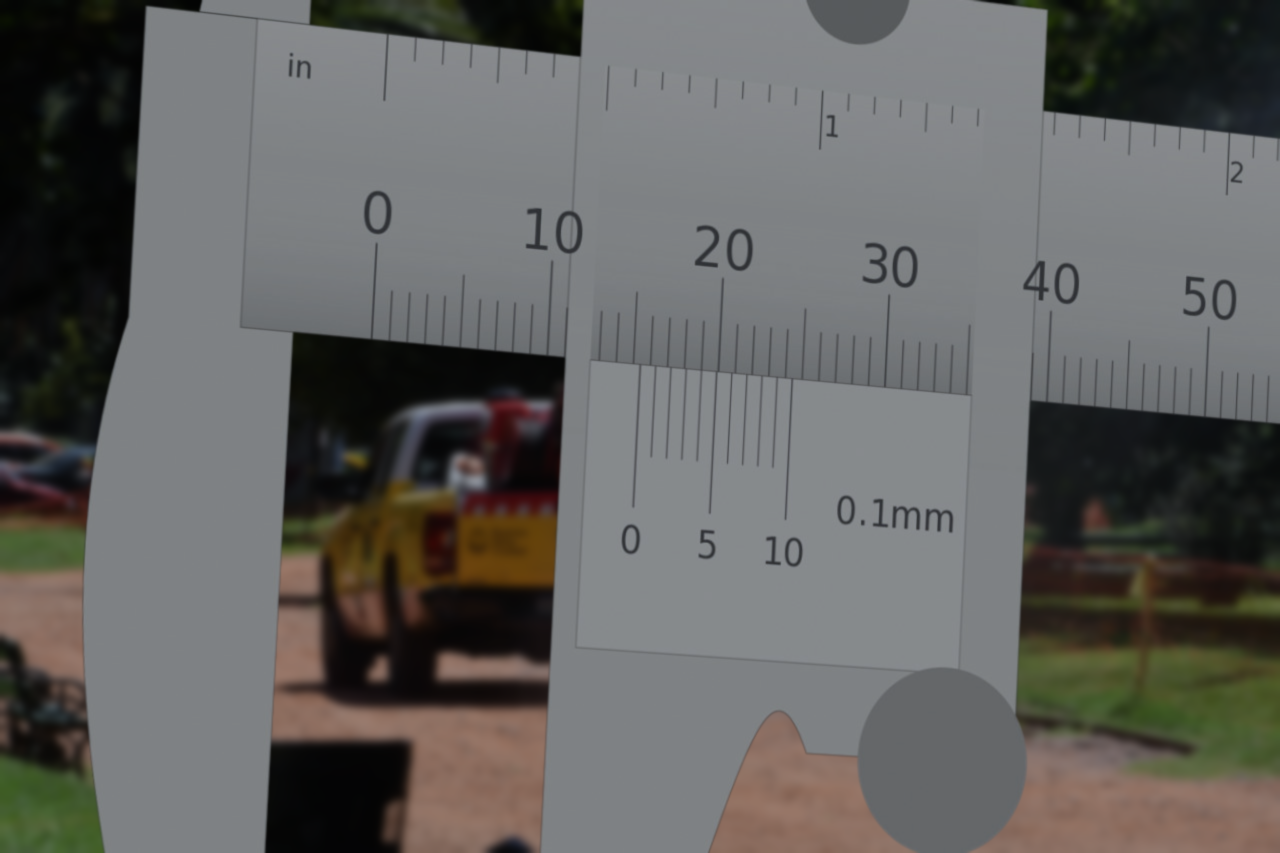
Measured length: 15.4 mm
